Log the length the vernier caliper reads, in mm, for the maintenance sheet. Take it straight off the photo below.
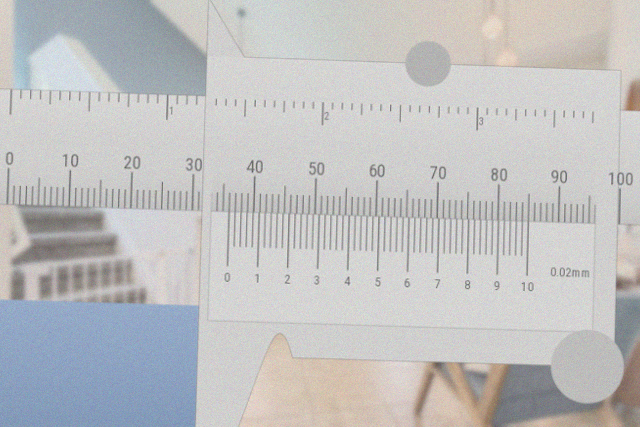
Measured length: 36.0 mm
